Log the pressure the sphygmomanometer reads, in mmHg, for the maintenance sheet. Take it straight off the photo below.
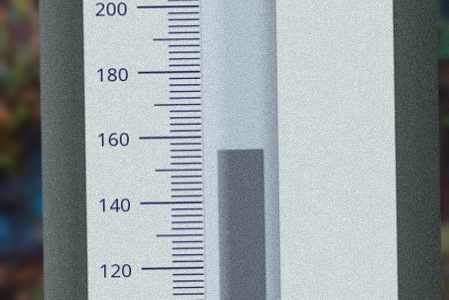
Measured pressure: 156 mmHg
